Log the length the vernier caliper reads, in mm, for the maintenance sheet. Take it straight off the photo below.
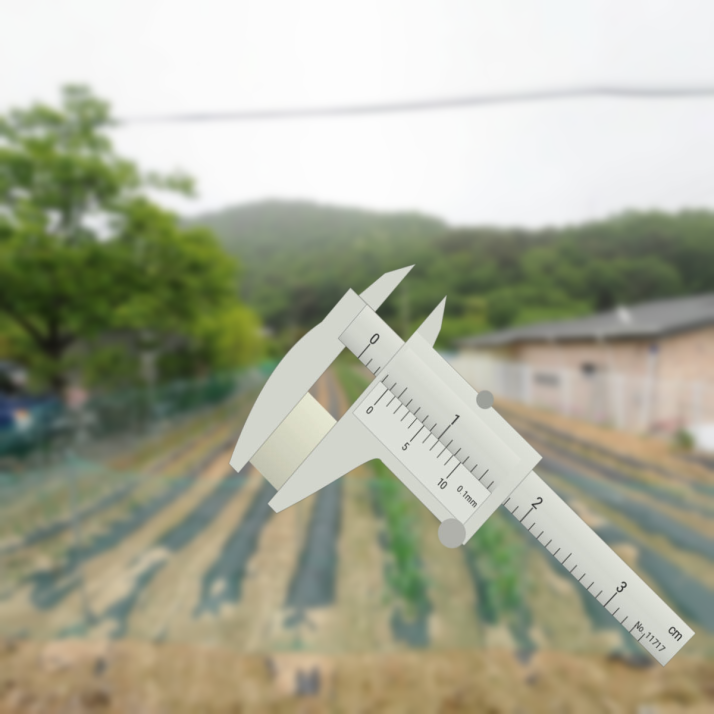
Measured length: 3.8 mm
